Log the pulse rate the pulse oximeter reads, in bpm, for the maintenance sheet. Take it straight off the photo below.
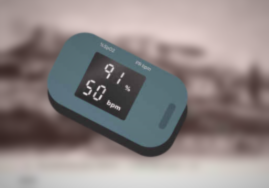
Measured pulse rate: 50 bpm
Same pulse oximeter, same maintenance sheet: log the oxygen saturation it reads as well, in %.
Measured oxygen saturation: 91 %
